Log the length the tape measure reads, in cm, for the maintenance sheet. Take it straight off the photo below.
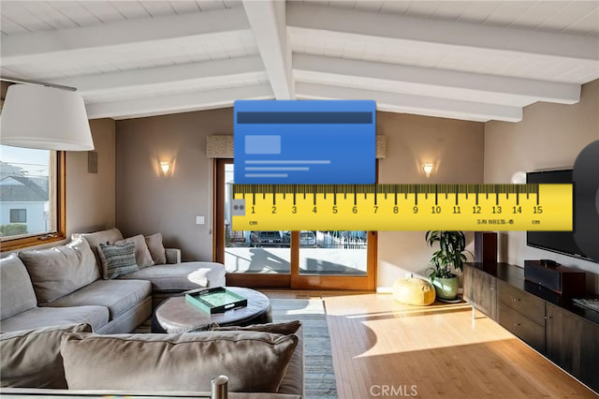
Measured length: 7 cm
